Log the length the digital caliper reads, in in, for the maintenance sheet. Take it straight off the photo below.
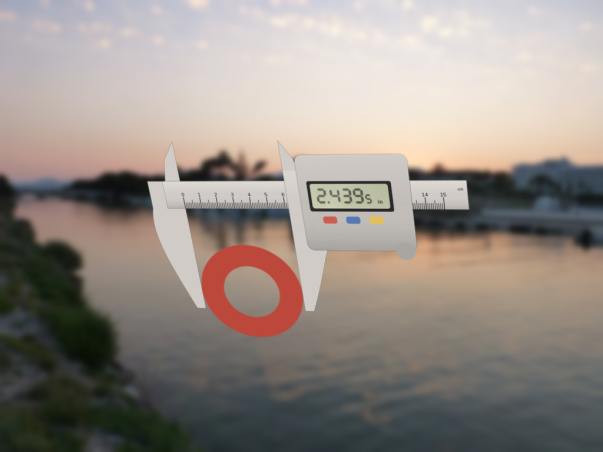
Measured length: 2.4395 in
